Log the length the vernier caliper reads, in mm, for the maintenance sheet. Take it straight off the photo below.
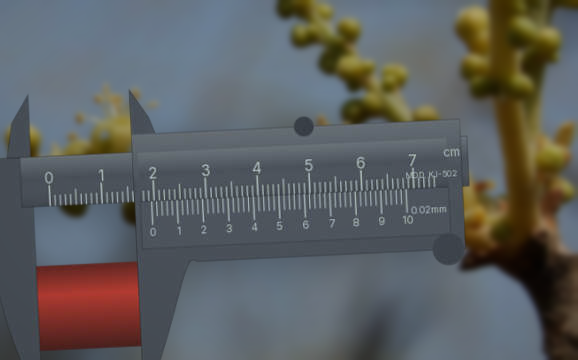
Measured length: 19.5 mm
